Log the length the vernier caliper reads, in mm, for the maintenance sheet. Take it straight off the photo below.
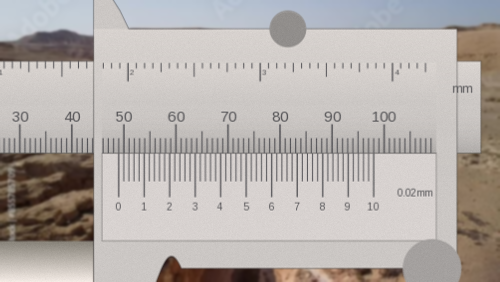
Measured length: 49.0 mm
